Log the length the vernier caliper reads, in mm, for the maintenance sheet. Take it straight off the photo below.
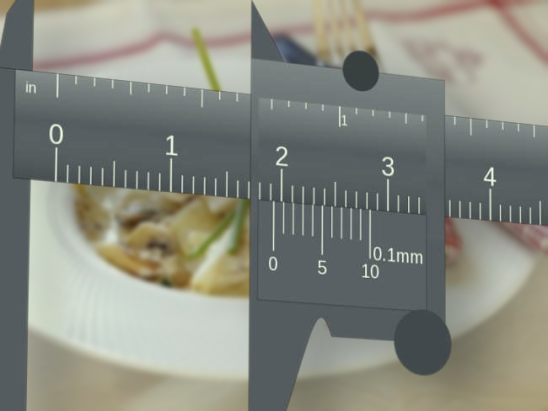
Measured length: 19.3 mm
